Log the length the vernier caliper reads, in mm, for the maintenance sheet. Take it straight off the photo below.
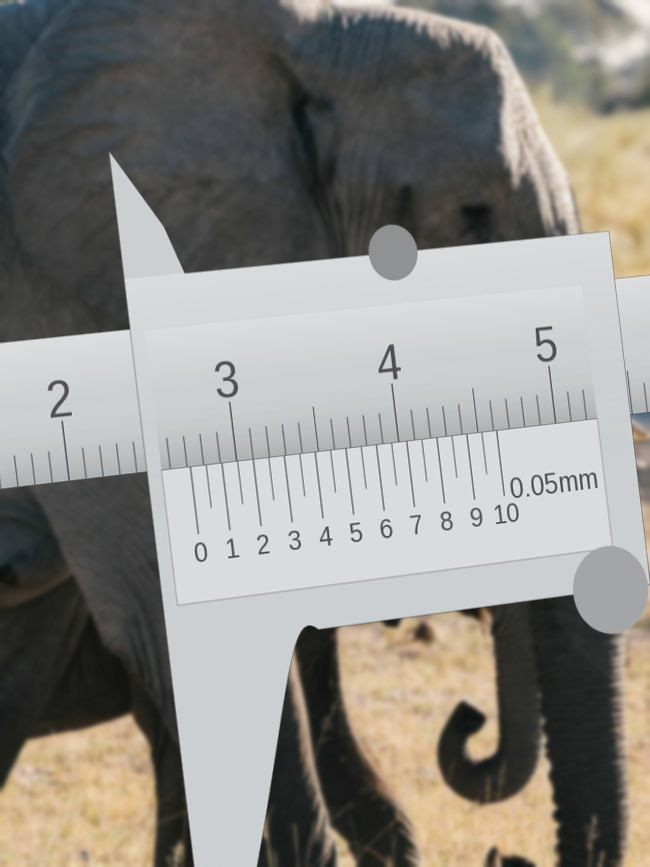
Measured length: 27.2 mm
